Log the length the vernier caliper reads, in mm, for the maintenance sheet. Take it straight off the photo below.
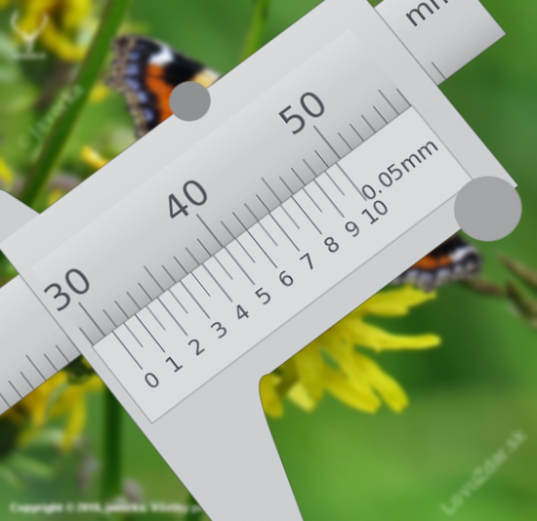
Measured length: 30.6 mm
